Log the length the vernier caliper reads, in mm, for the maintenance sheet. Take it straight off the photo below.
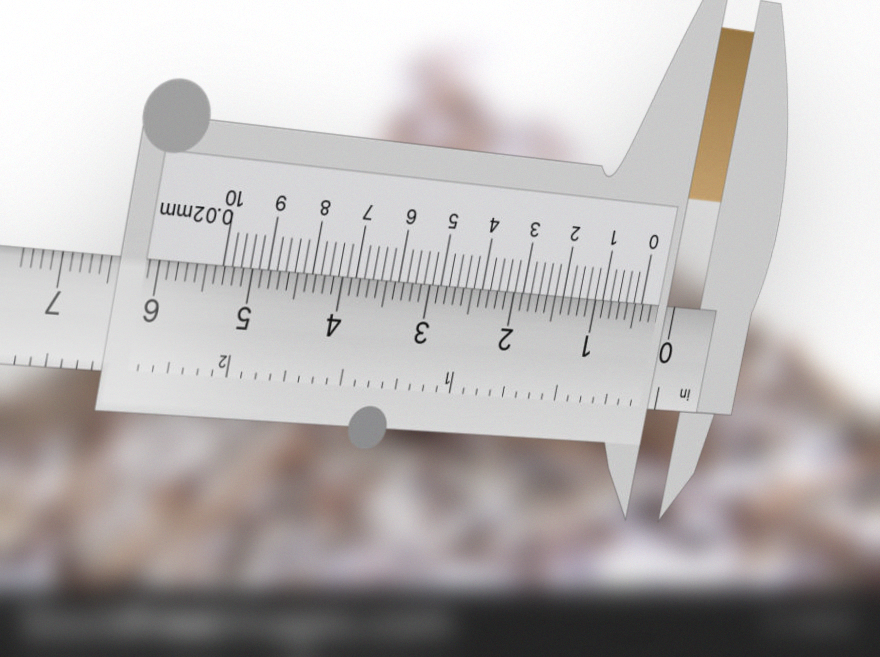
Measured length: 4.2 mm
